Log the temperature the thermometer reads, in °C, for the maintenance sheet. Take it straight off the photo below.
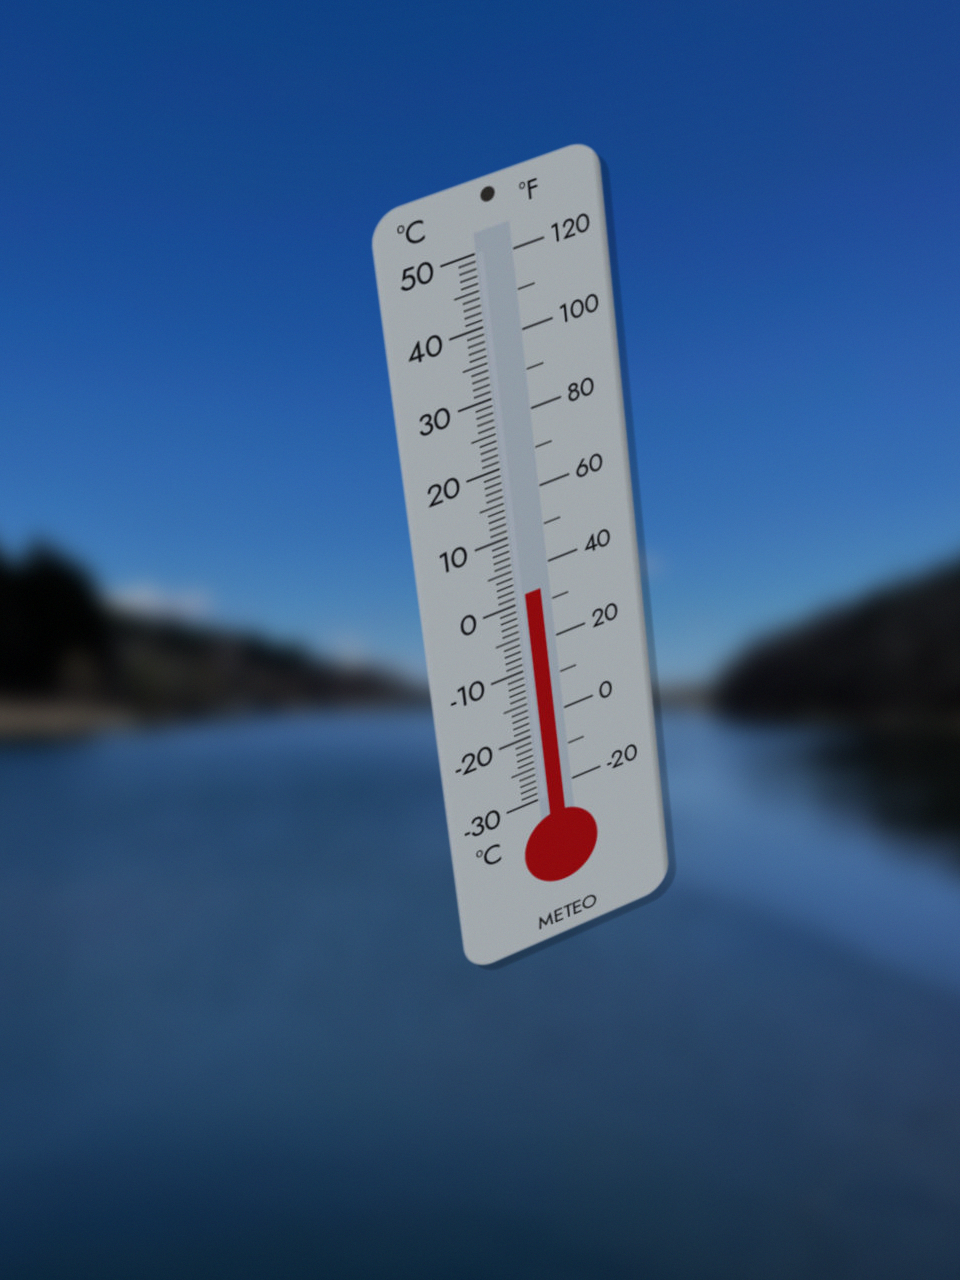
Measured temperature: 1 °C
